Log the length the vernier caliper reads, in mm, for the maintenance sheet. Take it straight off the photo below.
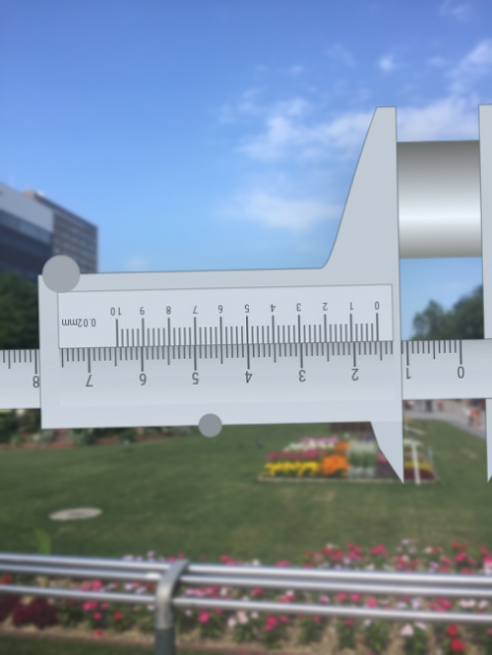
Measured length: 15.6 mm
